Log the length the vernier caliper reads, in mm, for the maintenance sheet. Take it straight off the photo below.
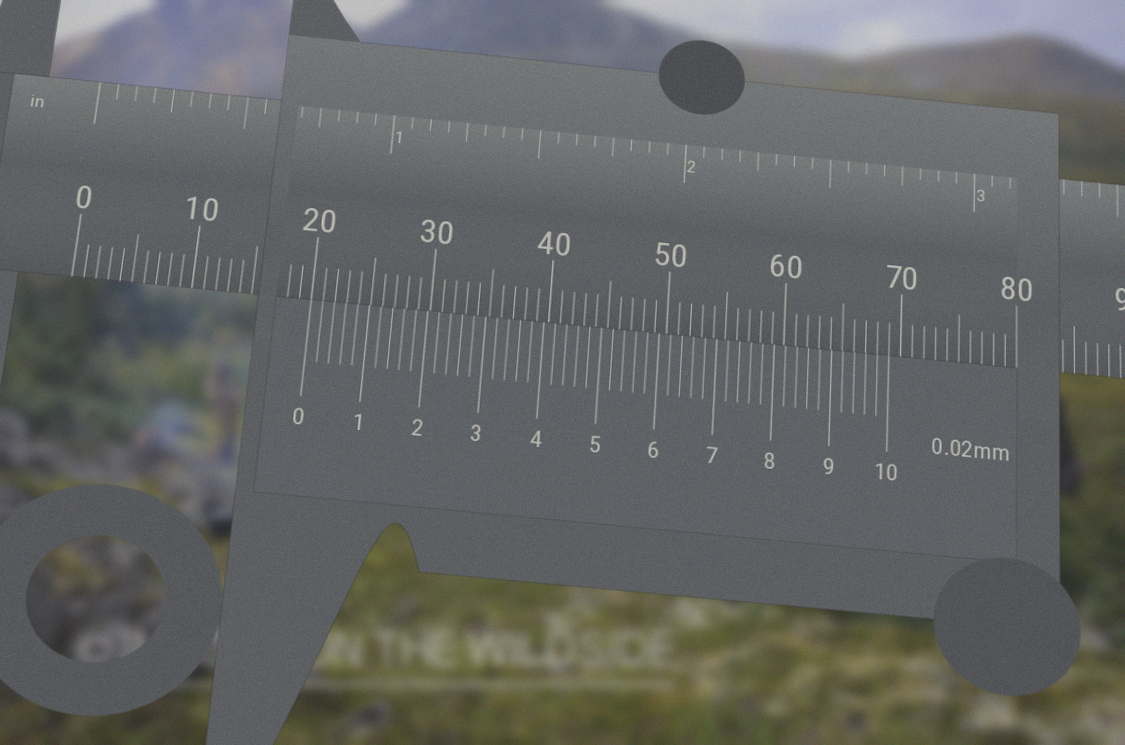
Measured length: 20.0 mm
